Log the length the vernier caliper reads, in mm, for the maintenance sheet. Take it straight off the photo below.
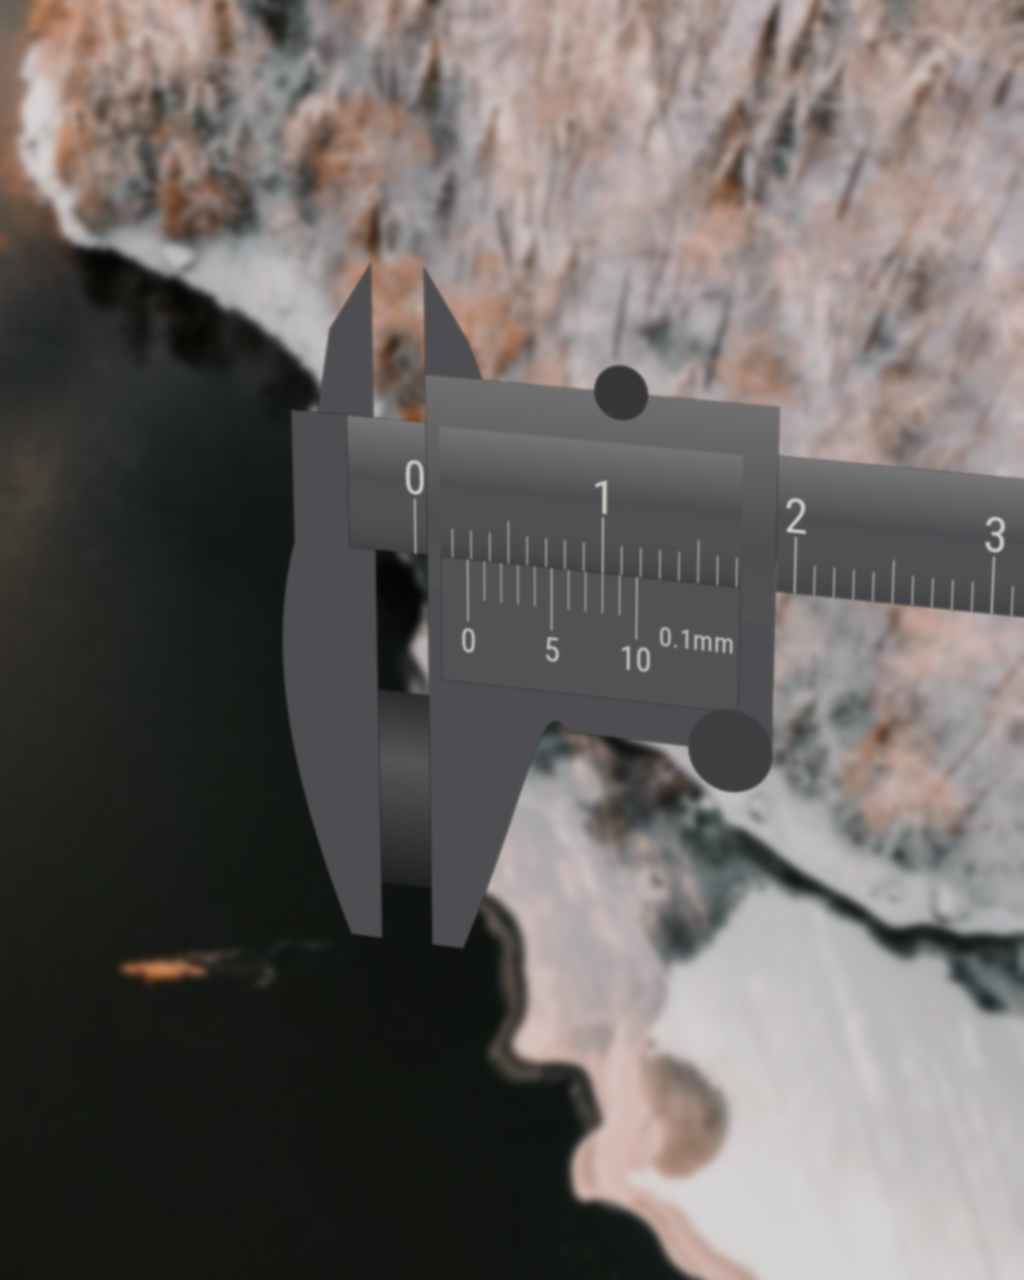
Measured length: 2.8 mm
